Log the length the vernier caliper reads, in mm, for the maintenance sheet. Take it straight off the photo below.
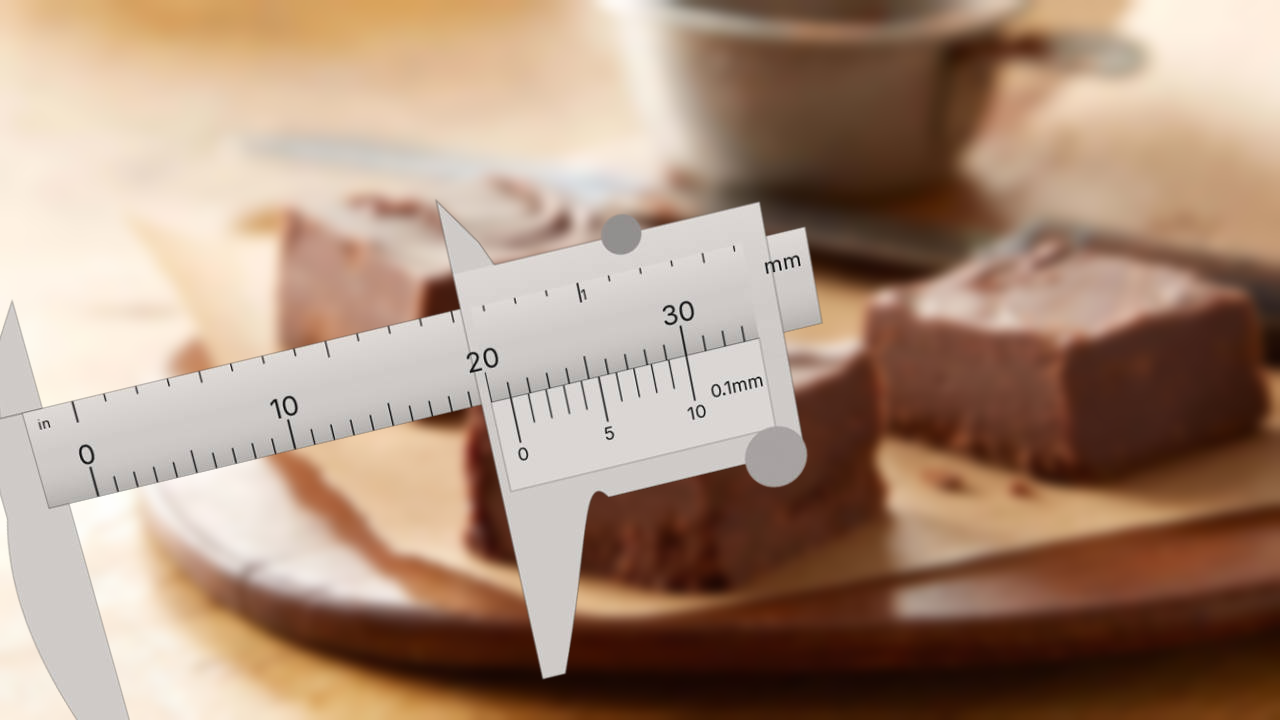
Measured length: 21.0 mm
